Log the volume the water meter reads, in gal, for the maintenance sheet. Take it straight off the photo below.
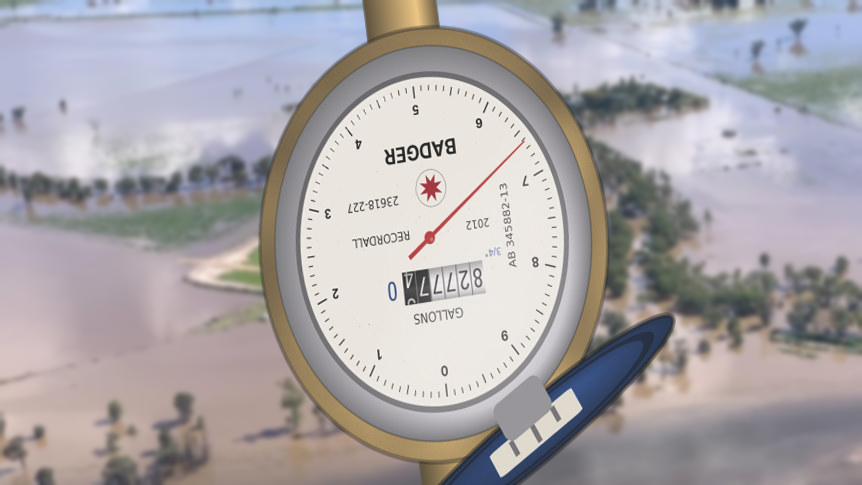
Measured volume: 8277736.6 gal
